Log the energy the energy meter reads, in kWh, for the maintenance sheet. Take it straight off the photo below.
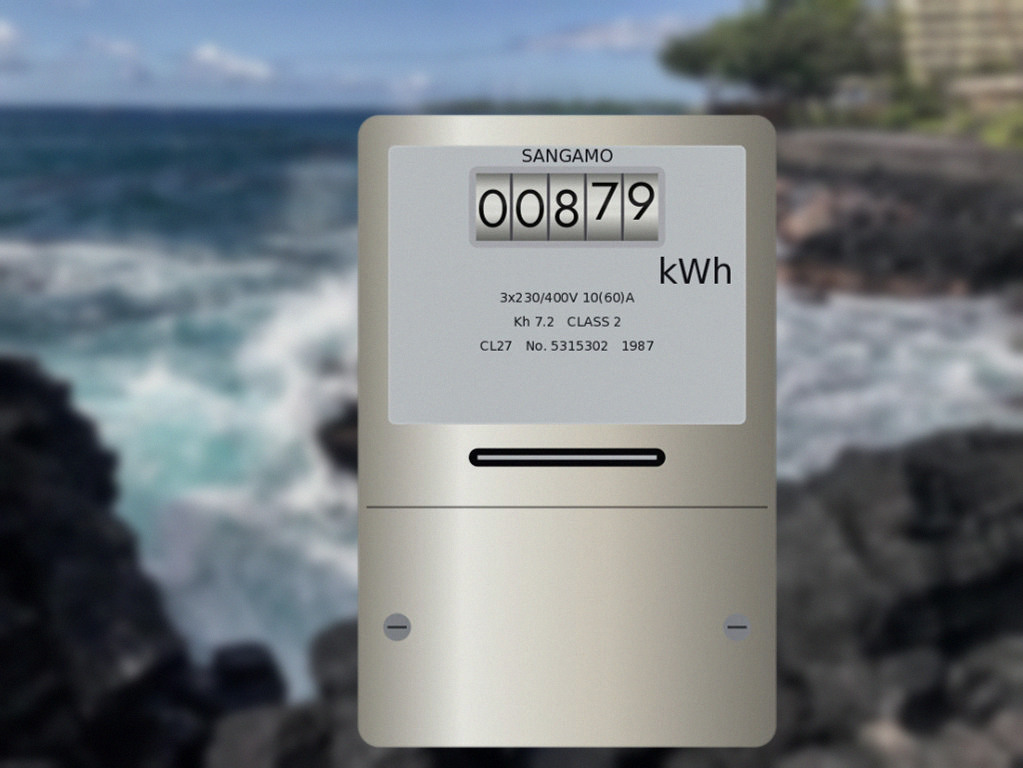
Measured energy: 879 kWh
